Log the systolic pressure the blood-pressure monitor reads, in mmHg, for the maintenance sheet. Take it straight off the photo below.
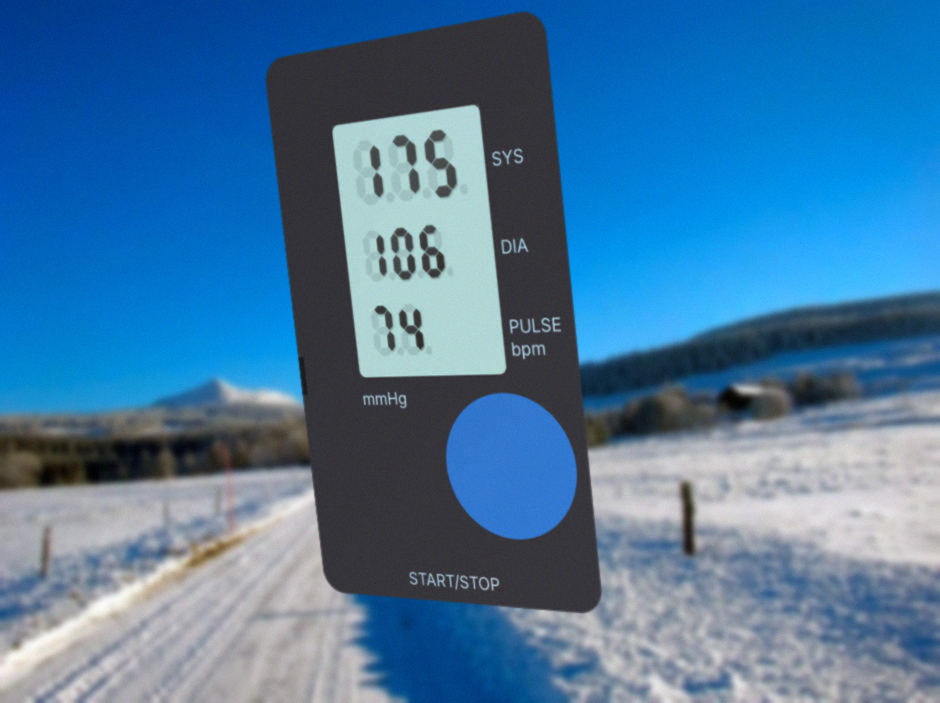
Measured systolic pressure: 175 mmHg
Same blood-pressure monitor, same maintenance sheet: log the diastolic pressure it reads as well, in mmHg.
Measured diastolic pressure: 106 mmHg
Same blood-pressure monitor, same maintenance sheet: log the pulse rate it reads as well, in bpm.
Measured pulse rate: 74 bpm
